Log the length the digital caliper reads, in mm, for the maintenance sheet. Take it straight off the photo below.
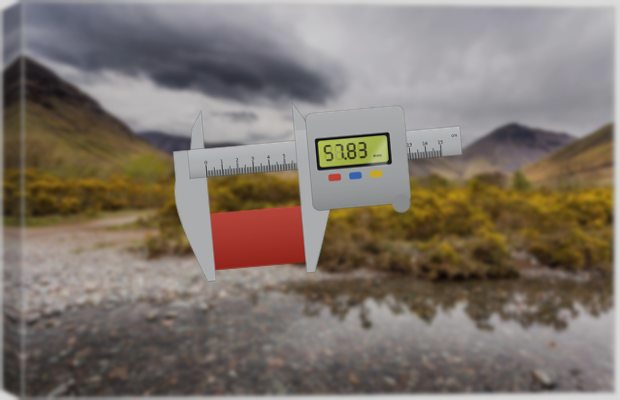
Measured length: 57.83 mm
